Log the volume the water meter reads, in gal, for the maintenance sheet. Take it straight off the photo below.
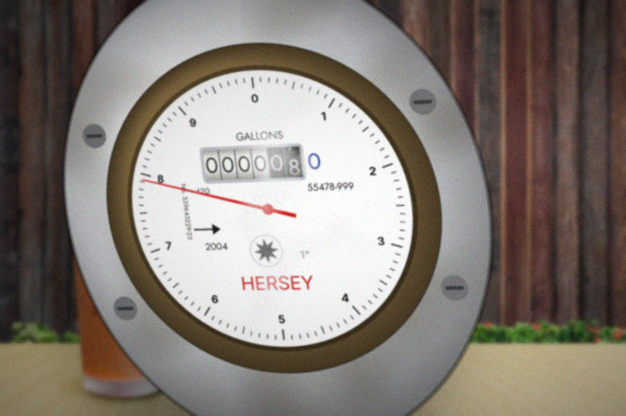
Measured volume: 77.9 gal
